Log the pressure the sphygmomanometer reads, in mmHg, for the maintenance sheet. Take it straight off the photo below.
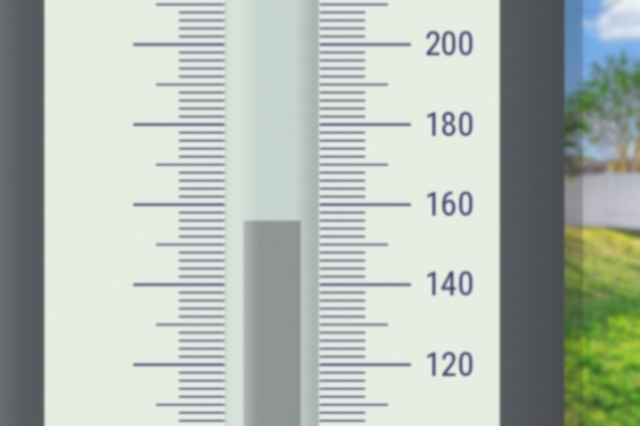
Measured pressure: 156 mmHg
